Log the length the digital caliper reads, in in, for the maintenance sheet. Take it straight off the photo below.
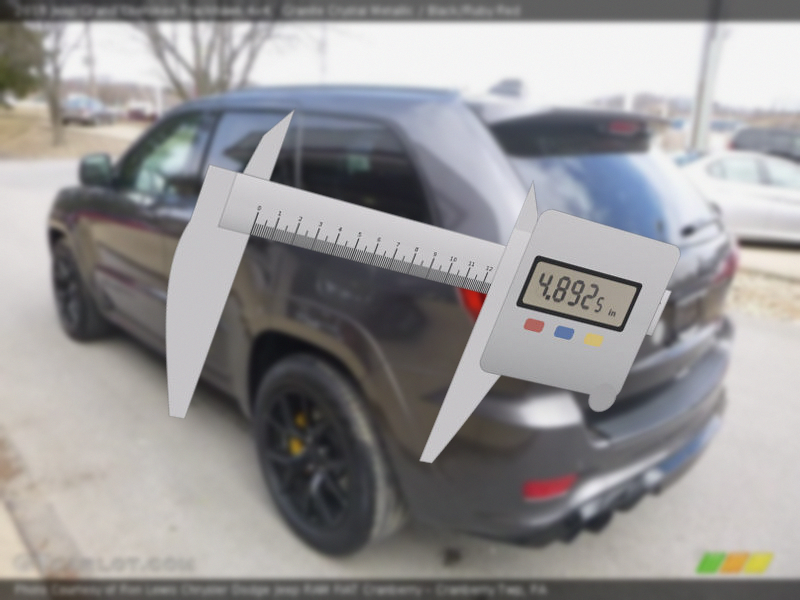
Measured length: 4.8925 in
